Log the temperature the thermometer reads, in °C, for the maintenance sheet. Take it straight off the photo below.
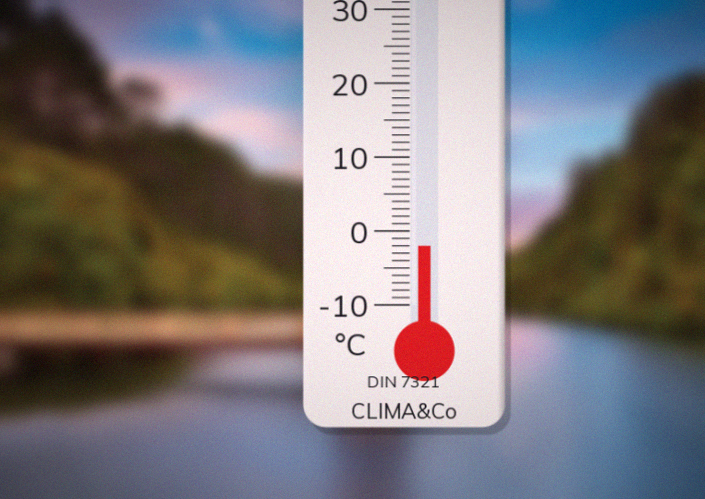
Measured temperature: -2 °C
